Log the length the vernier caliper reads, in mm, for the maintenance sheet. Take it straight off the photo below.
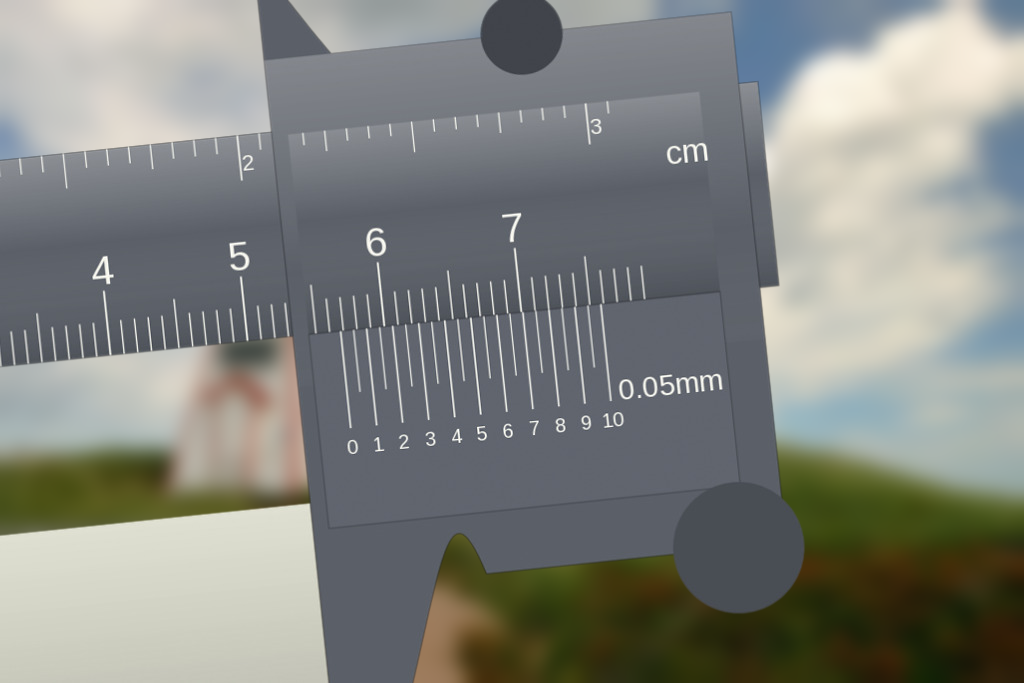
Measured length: 56.8 mm
